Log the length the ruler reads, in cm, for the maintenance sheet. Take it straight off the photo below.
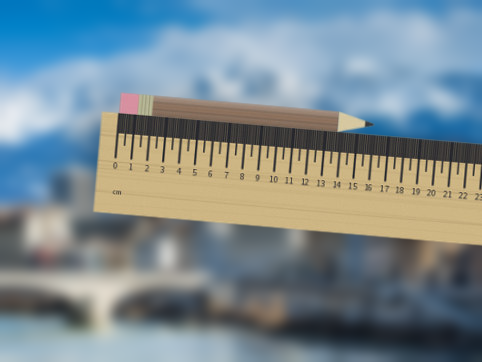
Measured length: 16 cm
